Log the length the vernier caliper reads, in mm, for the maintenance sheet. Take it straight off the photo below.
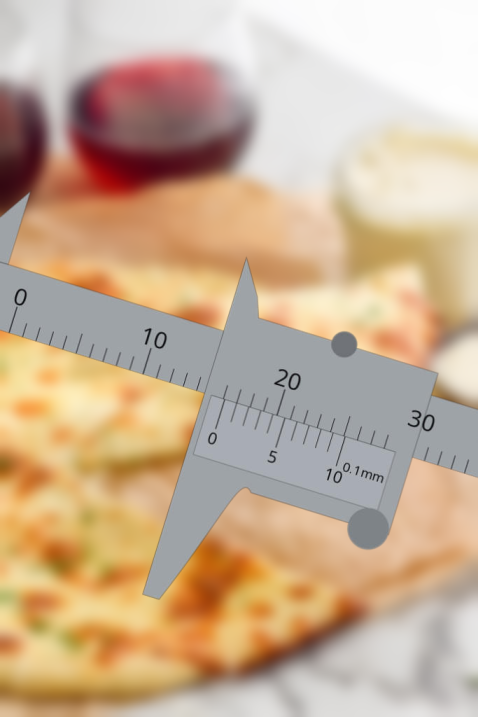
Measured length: 16.1 mm
